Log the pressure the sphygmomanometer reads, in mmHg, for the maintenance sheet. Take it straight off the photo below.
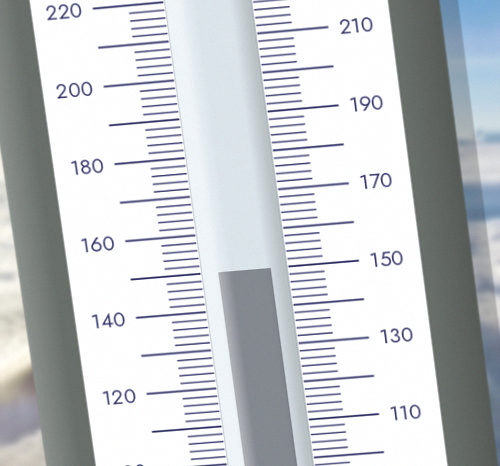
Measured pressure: 150 mmHg
